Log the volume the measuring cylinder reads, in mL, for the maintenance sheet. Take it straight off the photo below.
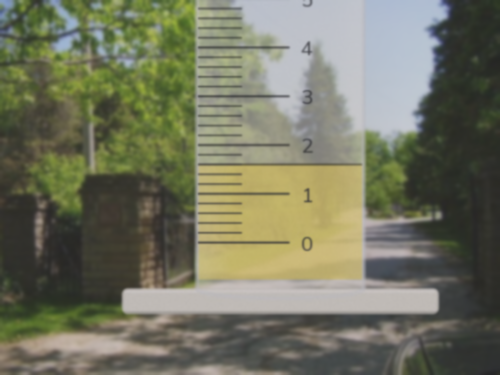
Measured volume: 1.6 mL
